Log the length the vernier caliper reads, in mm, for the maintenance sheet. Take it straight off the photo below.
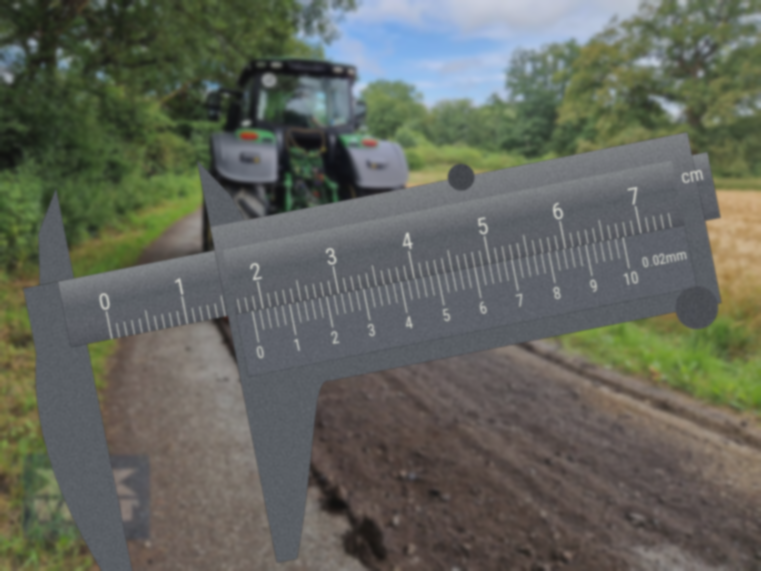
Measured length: 18.6 mm
